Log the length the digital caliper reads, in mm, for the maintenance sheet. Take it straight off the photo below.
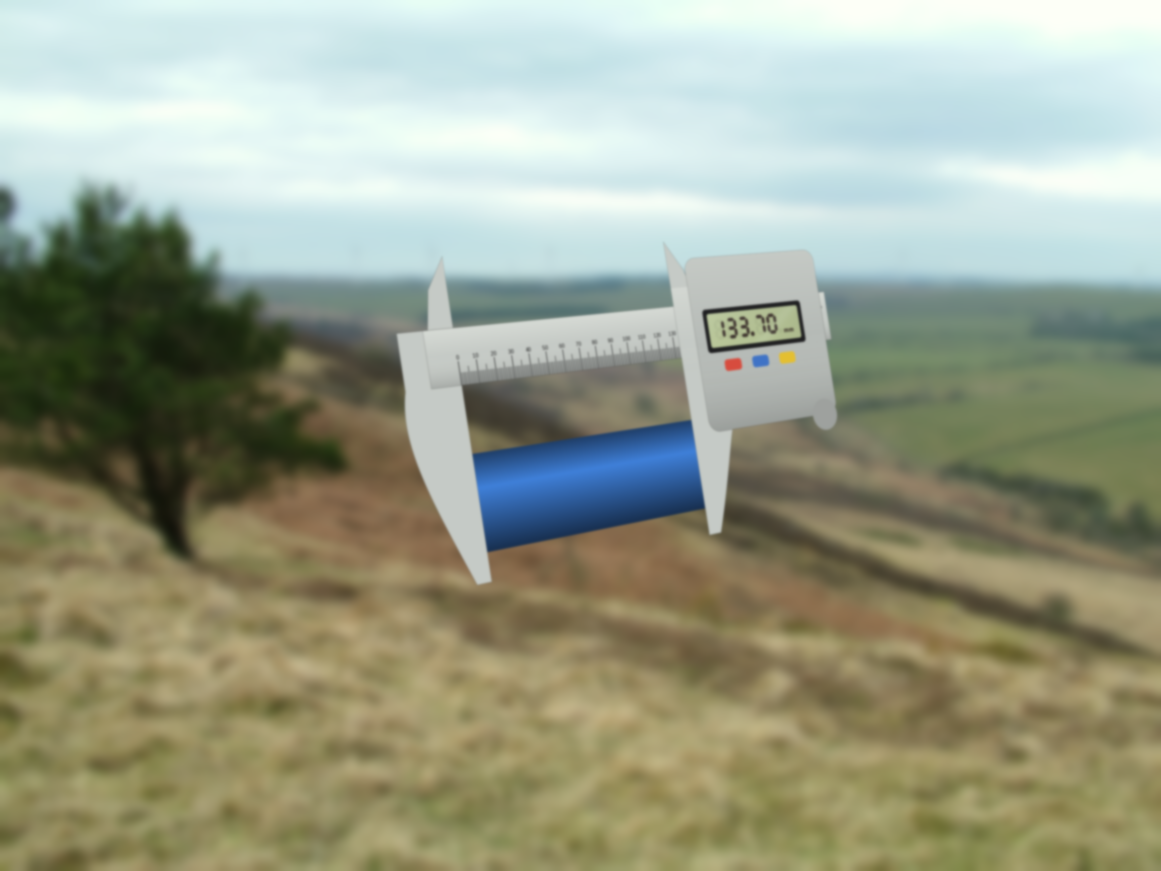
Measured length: 133.70 mm
